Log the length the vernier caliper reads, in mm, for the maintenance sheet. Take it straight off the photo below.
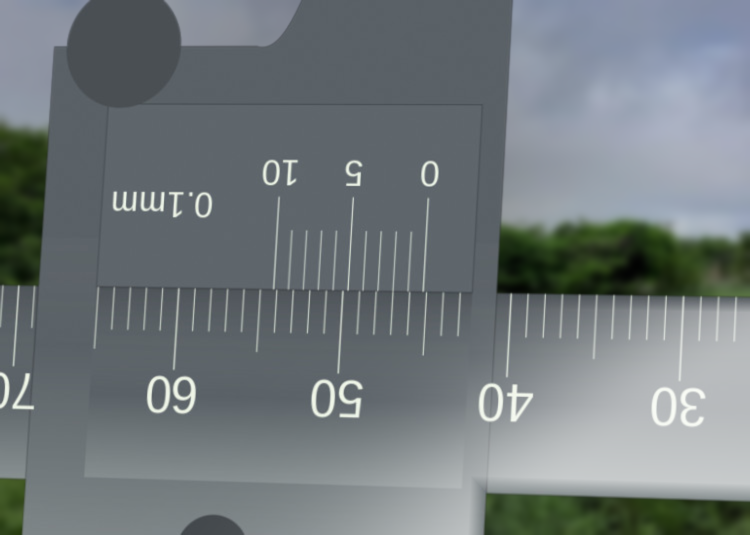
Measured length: 45.2 mm
